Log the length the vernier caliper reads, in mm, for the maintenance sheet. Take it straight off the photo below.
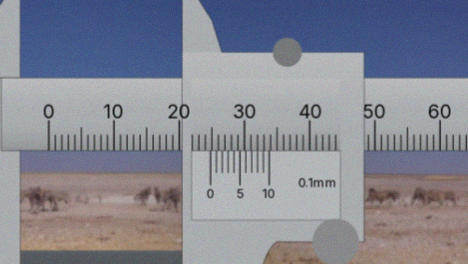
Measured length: 24.8 mm
